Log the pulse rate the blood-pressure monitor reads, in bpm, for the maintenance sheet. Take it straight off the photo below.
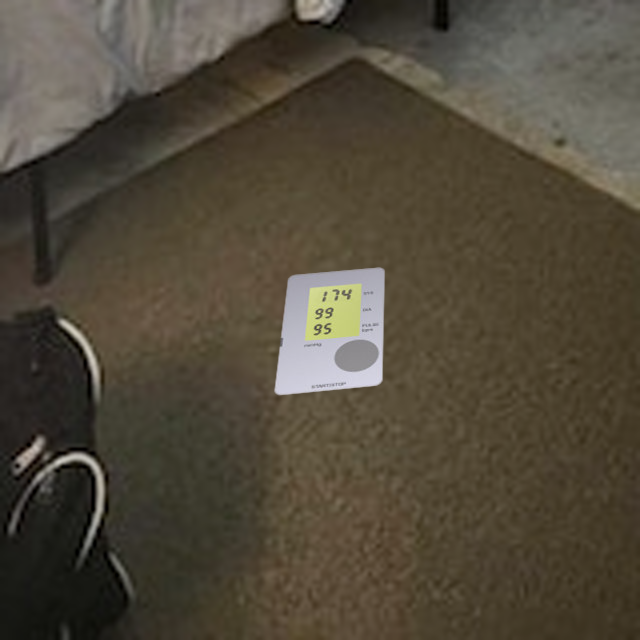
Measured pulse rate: 95 bpm
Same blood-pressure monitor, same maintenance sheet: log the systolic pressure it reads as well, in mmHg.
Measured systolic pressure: 174 mmHg
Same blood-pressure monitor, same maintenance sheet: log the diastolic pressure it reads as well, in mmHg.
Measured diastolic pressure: 99 mmHg
